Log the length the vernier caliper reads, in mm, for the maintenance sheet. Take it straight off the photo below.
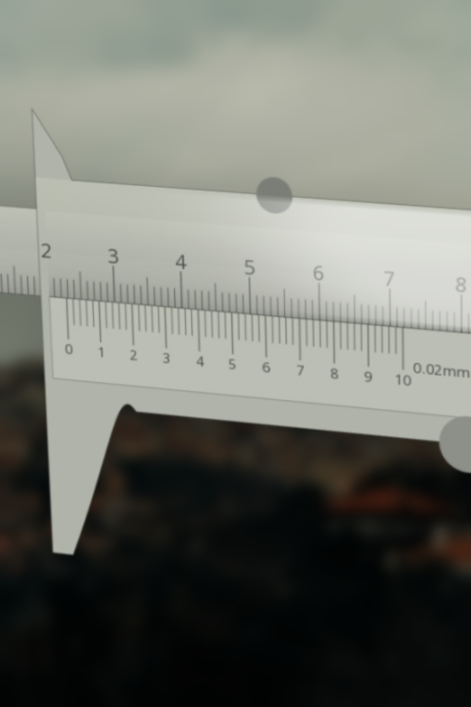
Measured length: 22.8 mm
